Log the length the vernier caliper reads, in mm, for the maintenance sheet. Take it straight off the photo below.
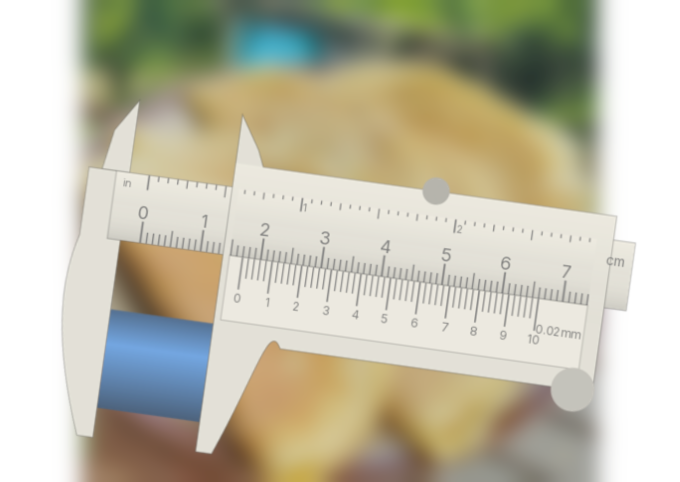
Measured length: 17.0 mm
